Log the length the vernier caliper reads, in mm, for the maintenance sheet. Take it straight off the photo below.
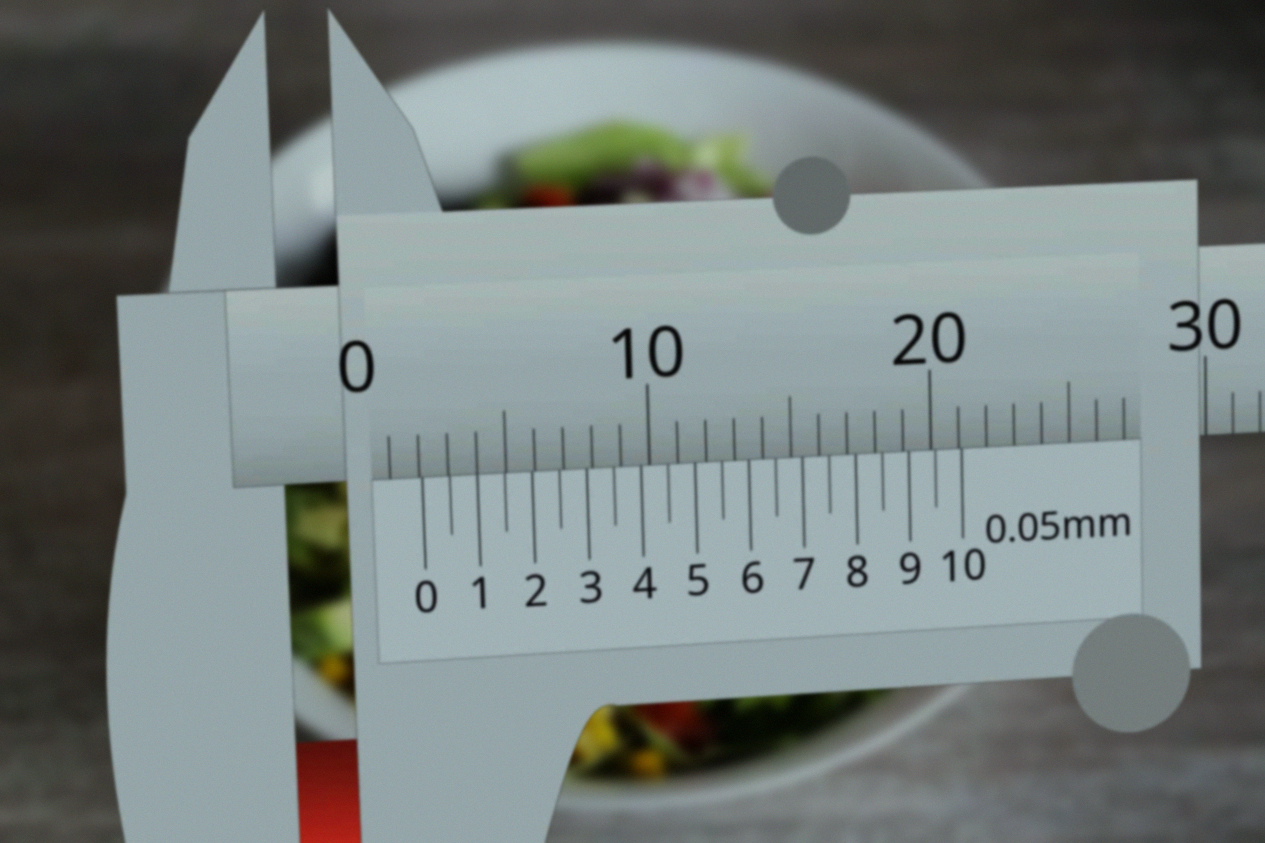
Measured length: 2.1 mm
